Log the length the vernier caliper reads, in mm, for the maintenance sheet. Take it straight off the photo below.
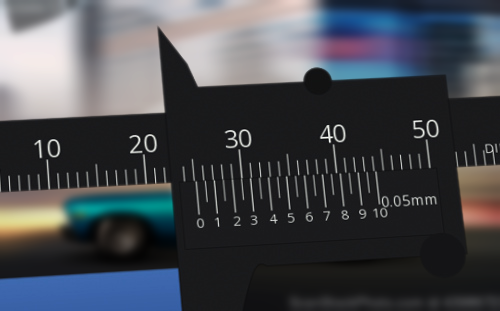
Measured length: 25.2 mm
